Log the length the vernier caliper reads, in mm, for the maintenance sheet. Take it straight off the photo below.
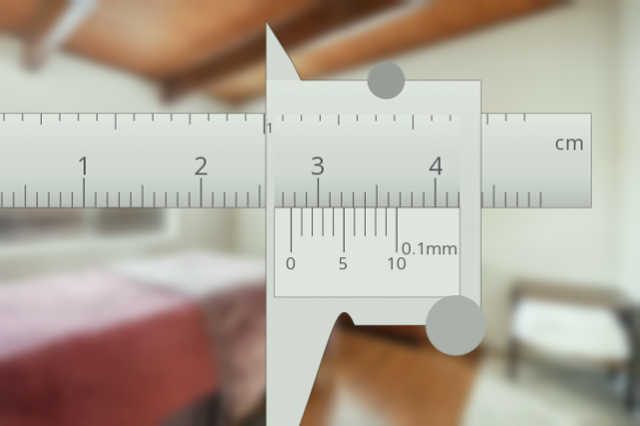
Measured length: 27.7 mm
